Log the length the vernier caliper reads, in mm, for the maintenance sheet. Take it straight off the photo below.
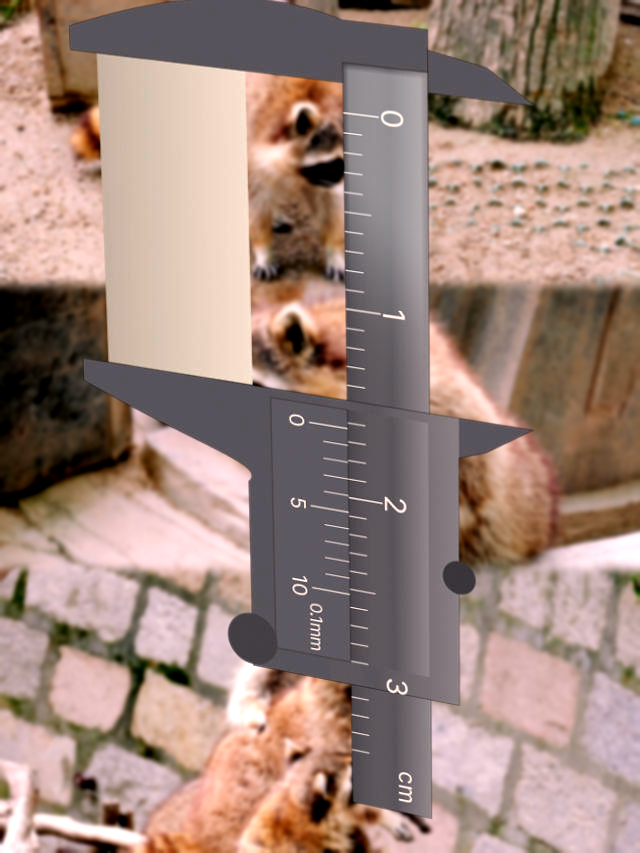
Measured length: 16.3 mm
